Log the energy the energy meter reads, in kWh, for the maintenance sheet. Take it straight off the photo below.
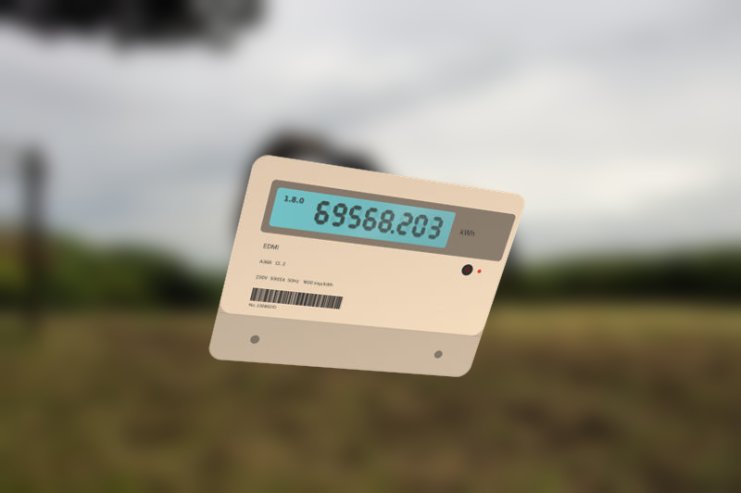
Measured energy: 69568.203 kWh
